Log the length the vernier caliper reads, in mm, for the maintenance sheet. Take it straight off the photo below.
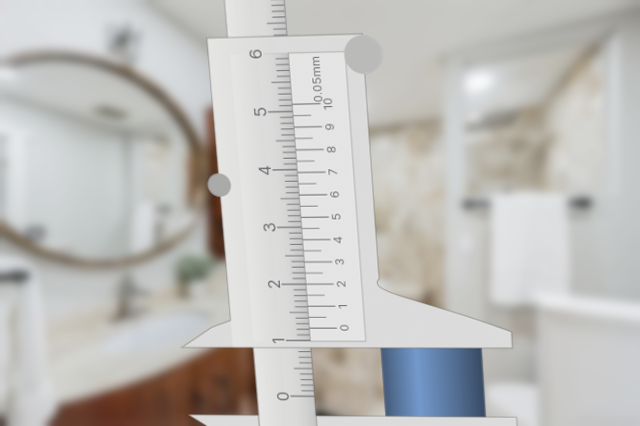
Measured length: 12.2 mm
